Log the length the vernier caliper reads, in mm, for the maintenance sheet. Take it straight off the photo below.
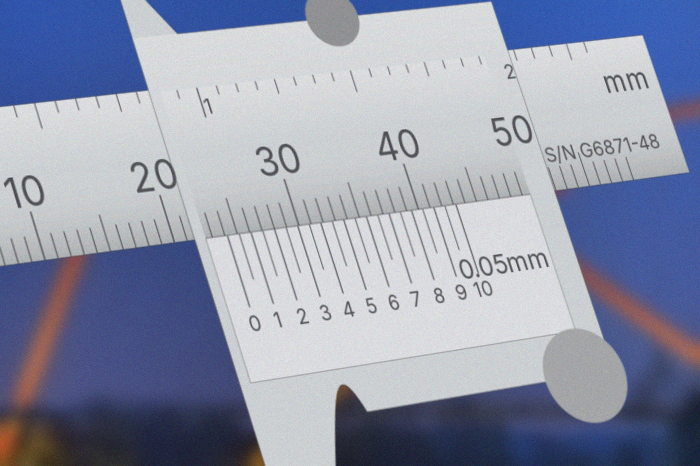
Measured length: 24.2 mm
